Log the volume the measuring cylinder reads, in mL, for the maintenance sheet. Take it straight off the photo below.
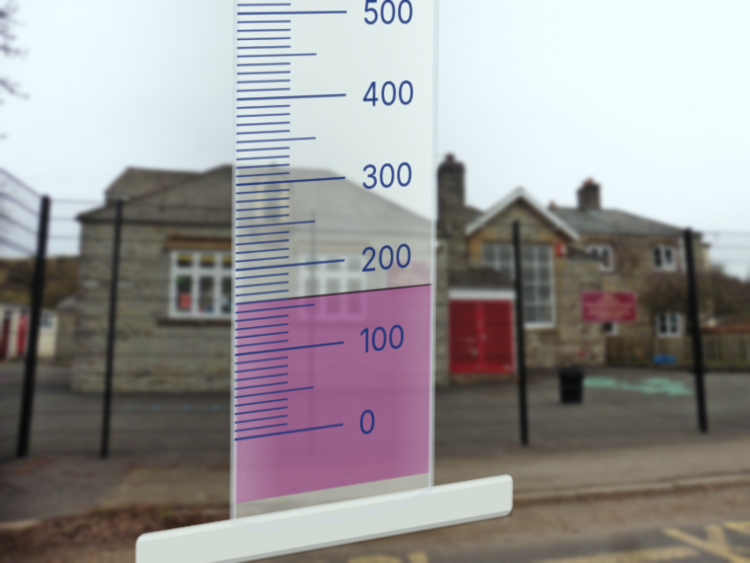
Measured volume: 160 mL
